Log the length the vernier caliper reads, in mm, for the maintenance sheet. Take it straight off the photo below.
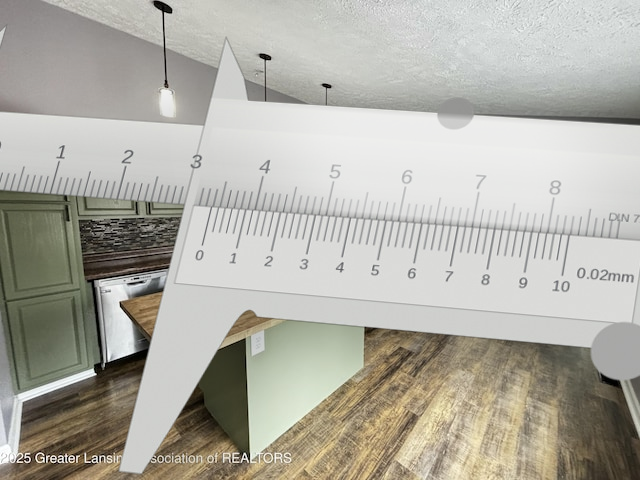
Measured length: 33.8 mm
